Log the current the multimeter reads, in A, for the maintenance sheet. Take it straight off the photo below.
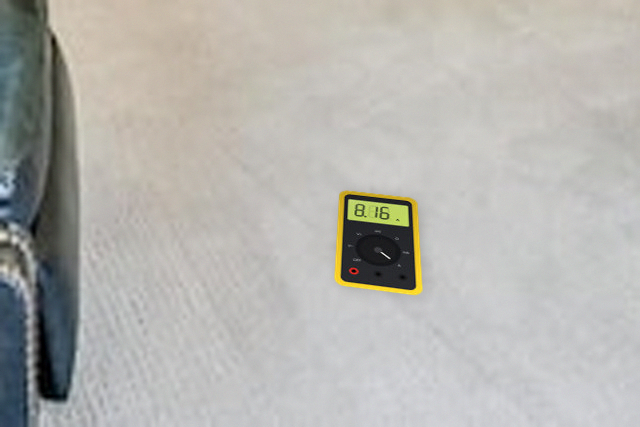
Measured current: 8.16 A
